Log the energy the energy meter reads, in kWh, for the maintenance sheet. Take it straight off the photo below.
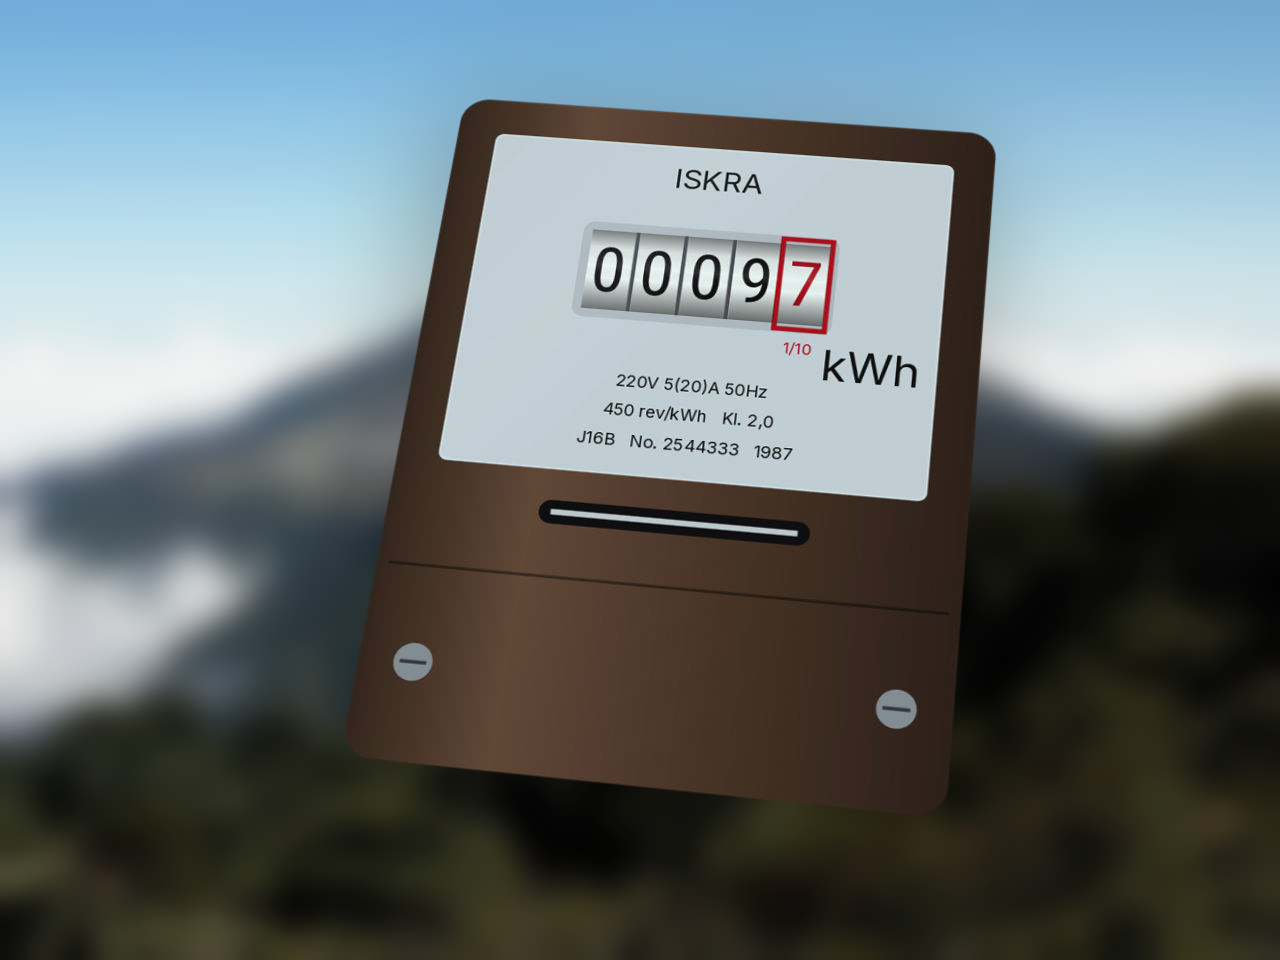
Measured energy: 9.7 kWh
